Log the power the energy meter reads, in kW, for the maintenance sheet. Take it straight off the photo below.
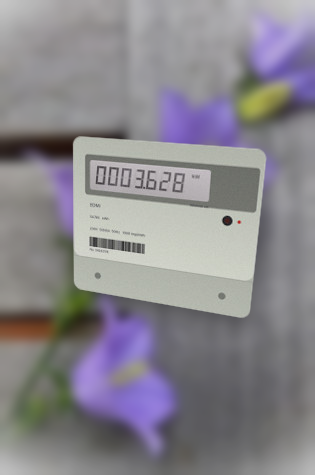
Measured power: 3.628 kW
